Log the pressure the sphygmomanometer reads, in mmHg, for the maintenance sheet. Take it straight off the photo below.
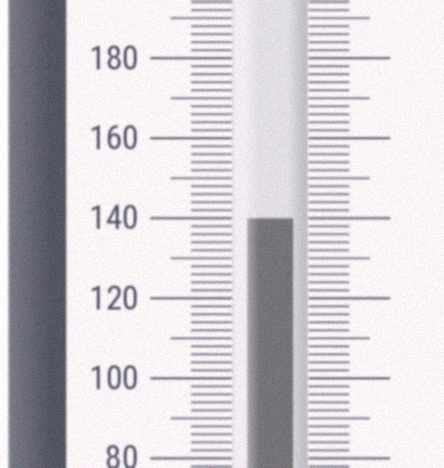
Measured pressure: 140 mmHg
